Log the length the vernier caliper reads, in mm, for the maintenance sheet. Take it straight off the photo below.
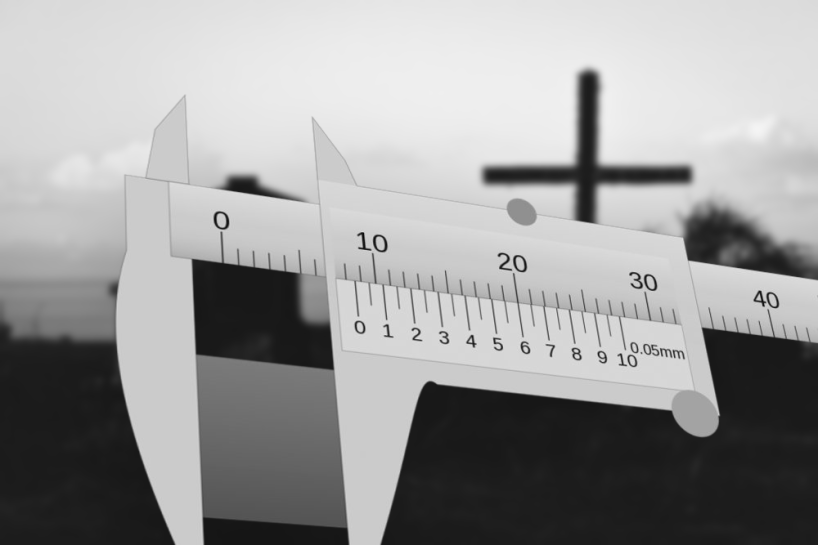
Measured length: 8.6 mm
